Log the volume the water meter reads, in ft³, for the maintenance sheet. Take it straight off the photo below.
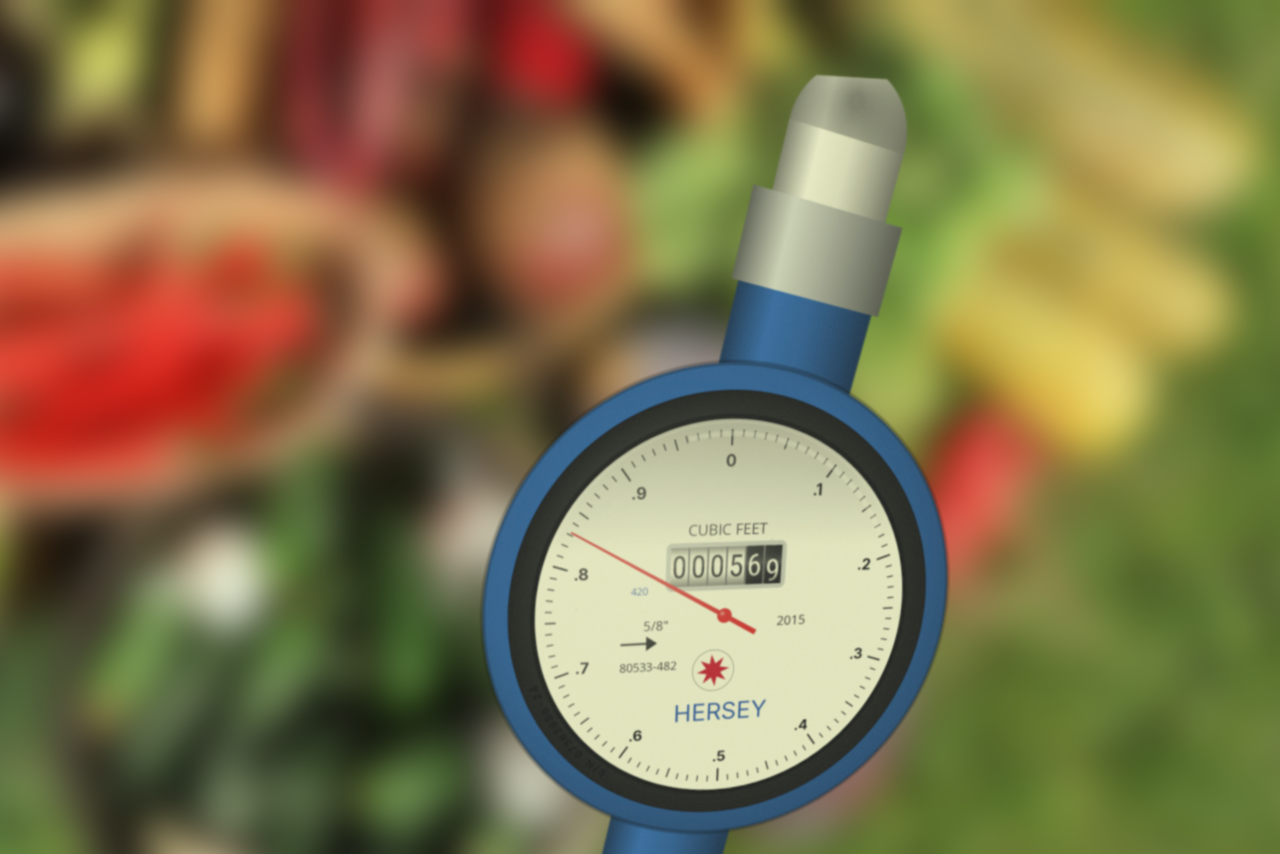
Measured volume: 568.83 ft³
